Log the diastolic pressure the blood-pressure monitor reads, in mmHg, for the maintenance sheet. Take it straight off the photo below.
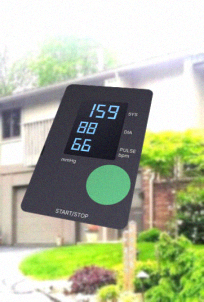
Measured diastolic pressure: 88 mmHg
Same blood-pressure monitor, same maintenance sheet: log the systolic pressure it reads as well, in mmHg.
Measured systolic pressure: 159 mmHg
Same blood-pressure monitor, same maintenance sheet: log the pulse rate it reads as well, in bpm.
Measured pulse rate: 66 bpm
